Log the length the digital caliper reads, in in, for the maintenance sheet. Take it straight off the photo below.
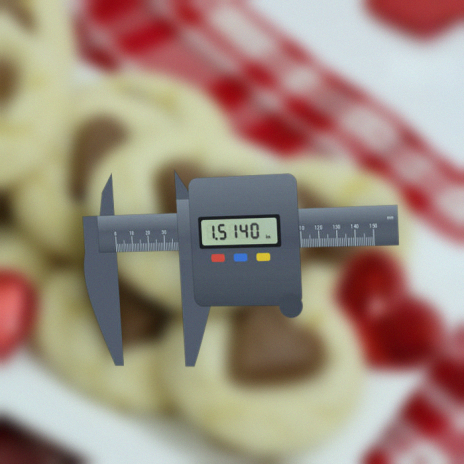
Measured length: 1.5140 in
